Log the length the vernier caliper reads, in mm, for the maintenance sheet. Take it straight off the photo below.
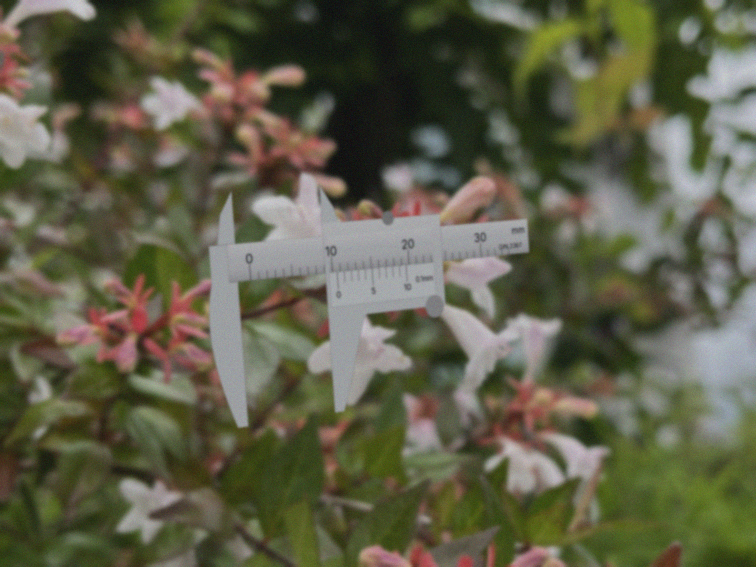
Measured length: 10.6 mm
